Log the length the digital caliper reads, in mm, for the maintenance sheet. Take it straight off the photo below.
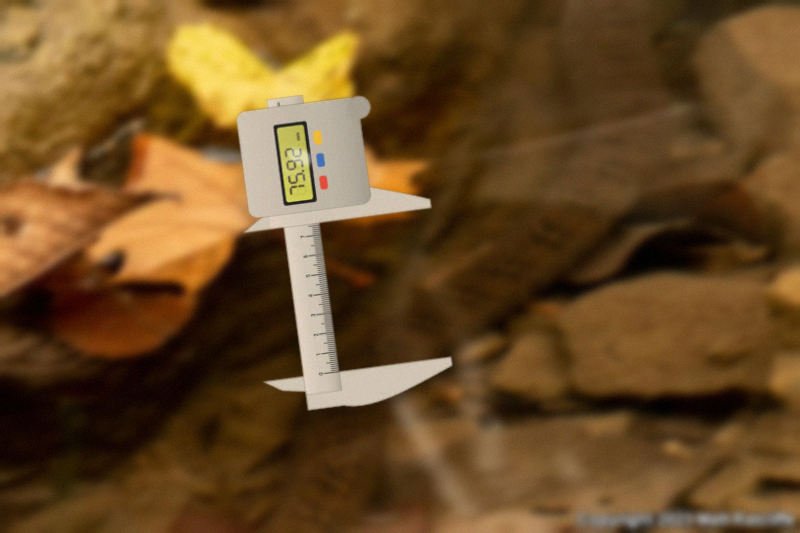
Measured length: 75.92 mm
